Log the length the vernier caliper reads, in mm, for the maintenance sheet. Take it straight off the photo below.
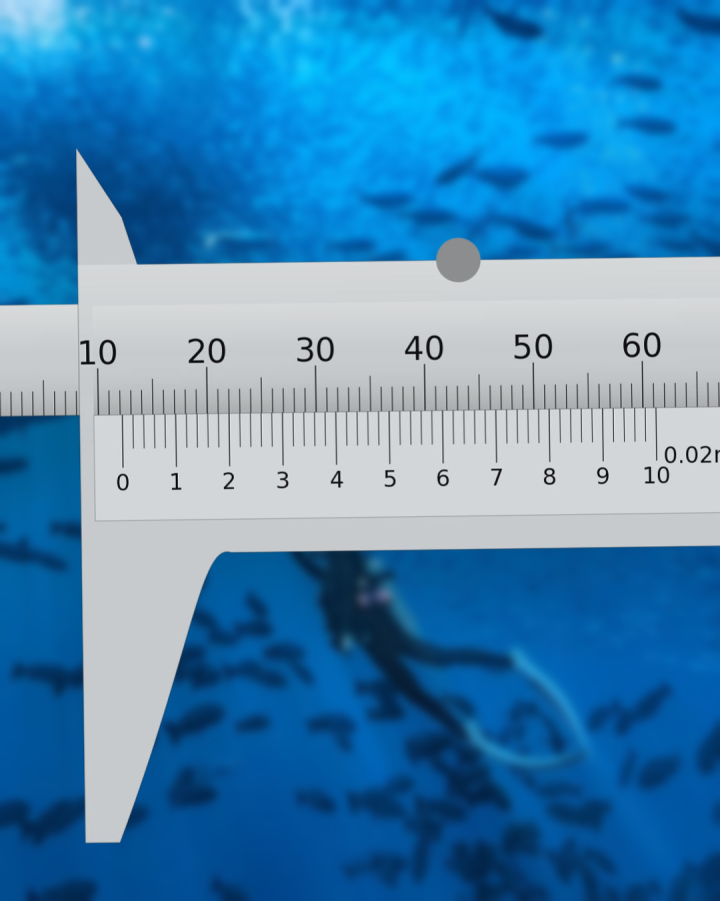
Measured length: 12.2 mm
